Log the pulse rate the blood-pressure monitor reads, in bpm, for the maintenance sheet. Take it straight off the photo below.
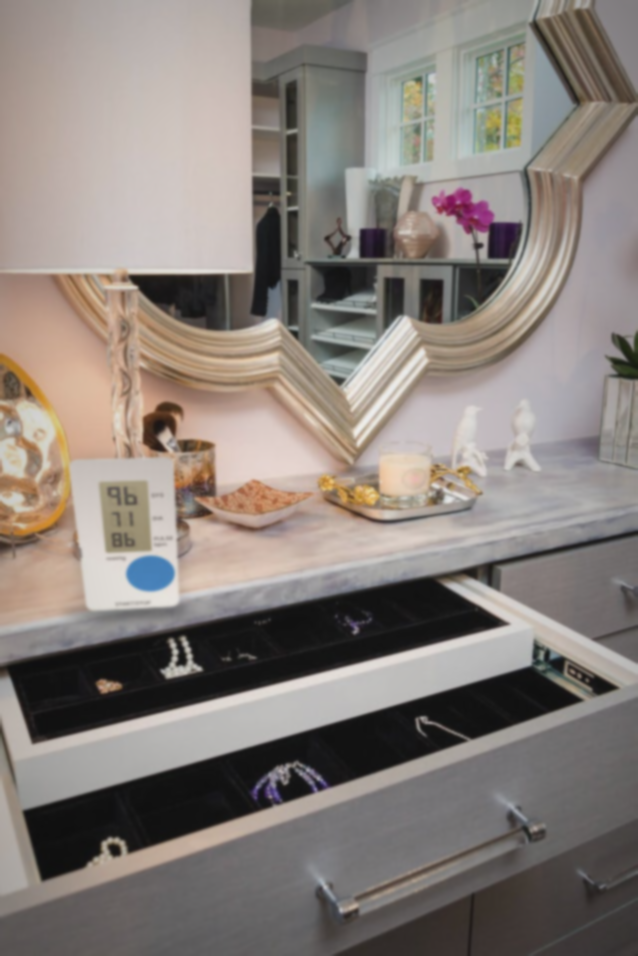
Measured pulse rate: 86 bpm
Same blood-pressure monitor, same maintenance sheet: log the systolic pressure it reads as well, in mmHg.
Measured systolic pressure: 96 mmHg
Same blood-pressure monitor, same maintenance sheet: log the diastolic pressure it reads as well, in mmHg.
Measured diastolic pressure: 71 mmHg
